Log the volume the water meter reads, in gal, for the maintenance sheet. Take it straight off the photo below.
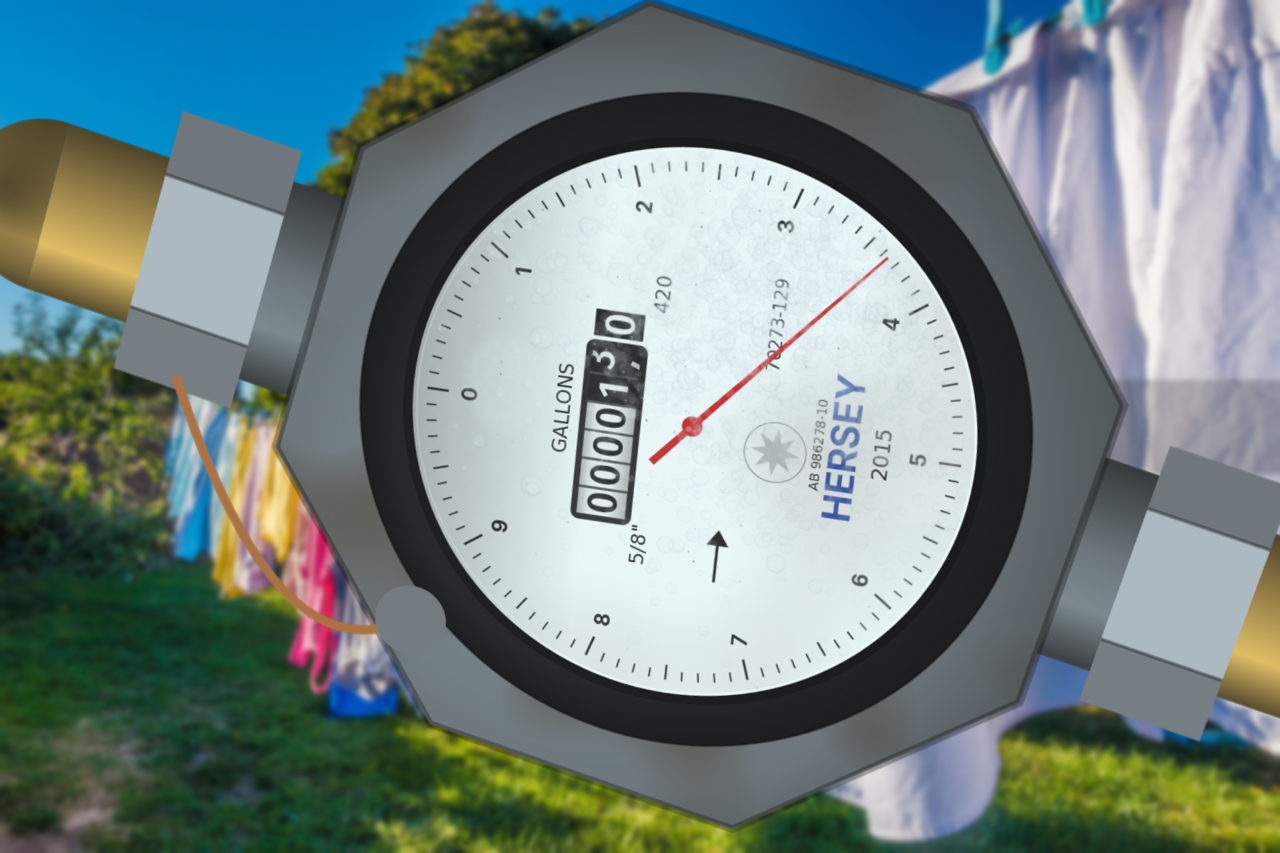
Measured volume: 133.6 gal
